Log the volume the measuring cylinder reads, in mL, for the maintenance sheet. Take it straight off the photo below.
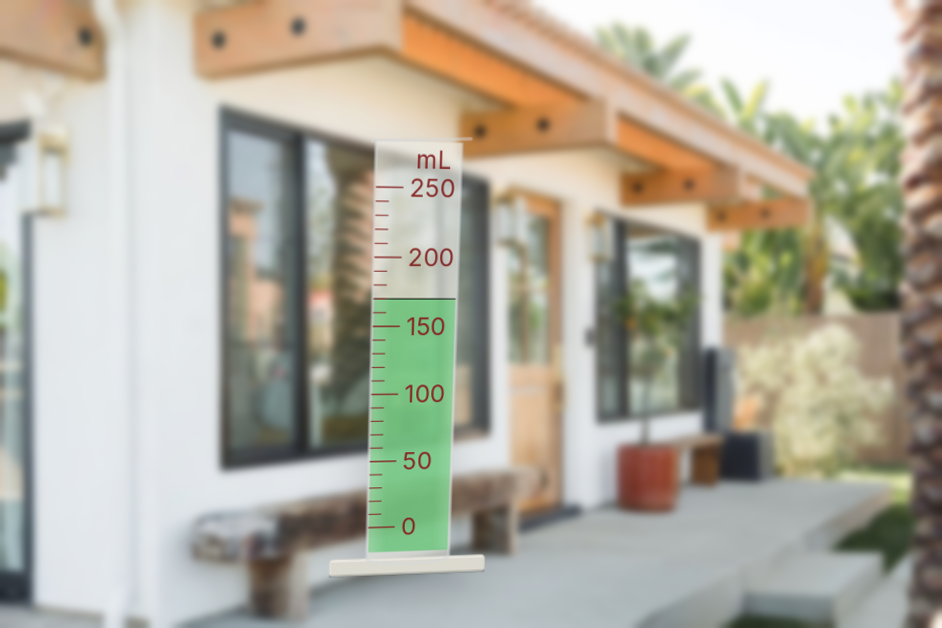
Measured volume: 170 mL
